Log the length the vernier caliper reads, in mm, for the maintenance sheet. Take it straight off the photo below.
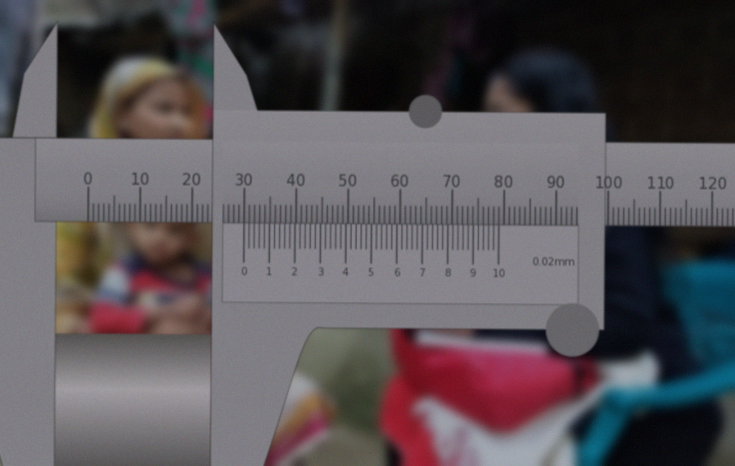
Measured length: 30.0 mm
